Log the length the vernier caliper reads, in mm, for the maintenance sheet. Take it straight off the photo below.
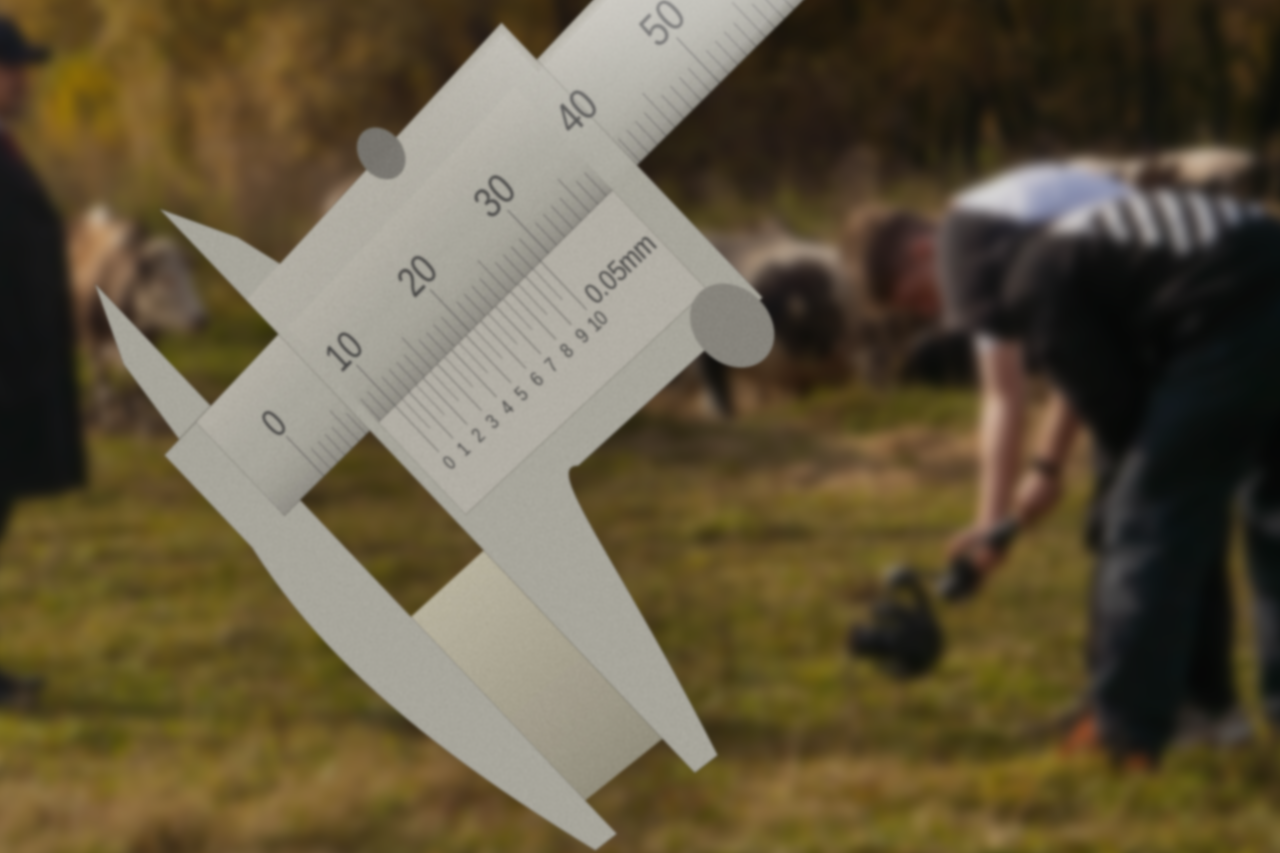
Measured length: 10.0 mm
